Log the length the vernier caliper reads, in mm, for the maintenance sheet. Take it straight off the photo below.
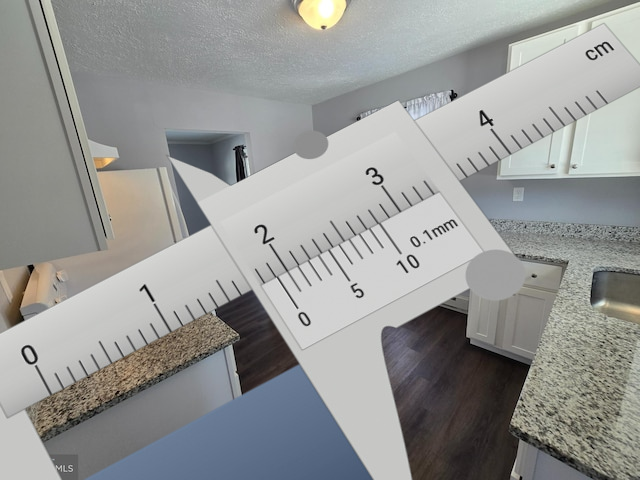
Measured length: 19.1 mm
